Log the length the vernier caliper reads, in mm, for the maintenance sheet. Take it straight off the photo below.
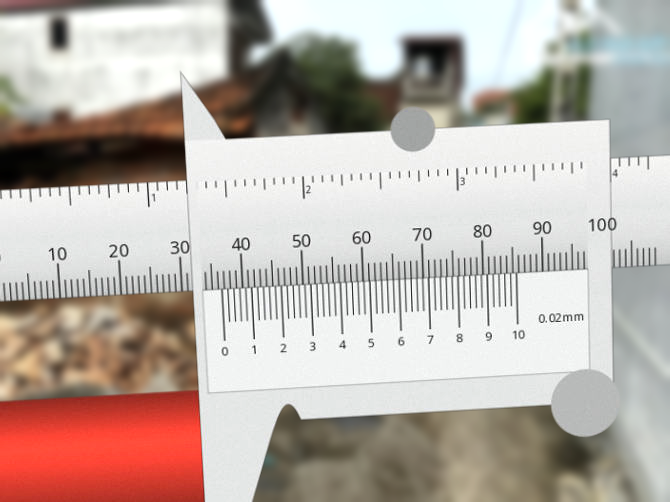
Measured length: 36.6 mm
